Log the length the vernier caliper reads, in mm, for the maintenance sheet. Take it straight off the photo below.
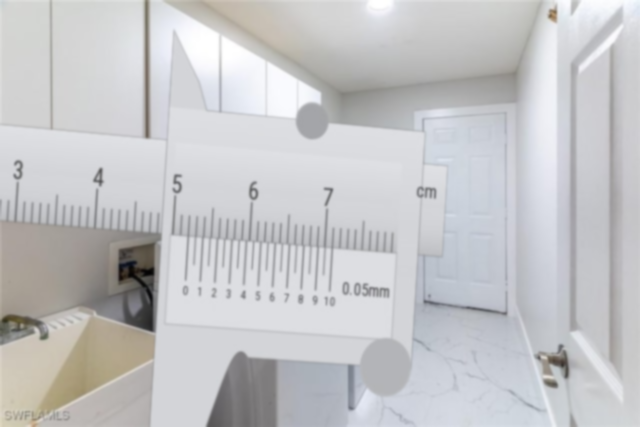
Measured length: 52.0 mm
